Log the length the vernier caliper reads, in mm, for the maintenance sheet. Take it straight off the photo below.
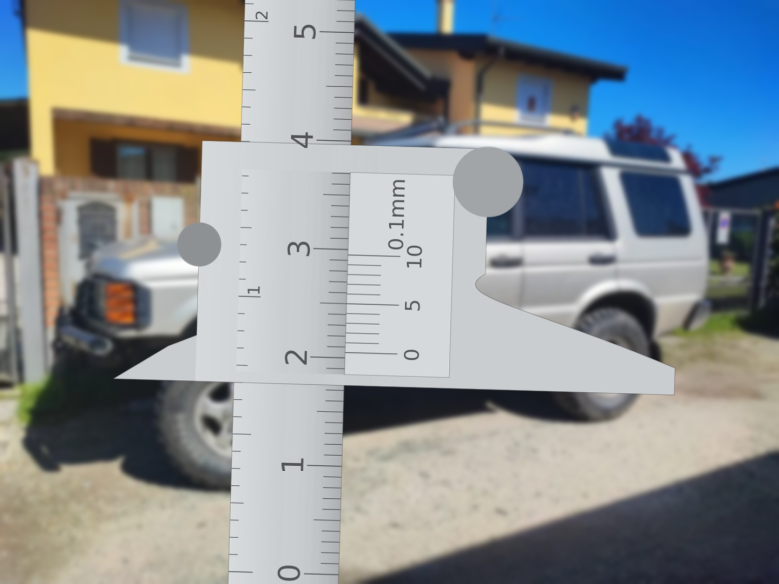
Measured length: 20.5 mm
